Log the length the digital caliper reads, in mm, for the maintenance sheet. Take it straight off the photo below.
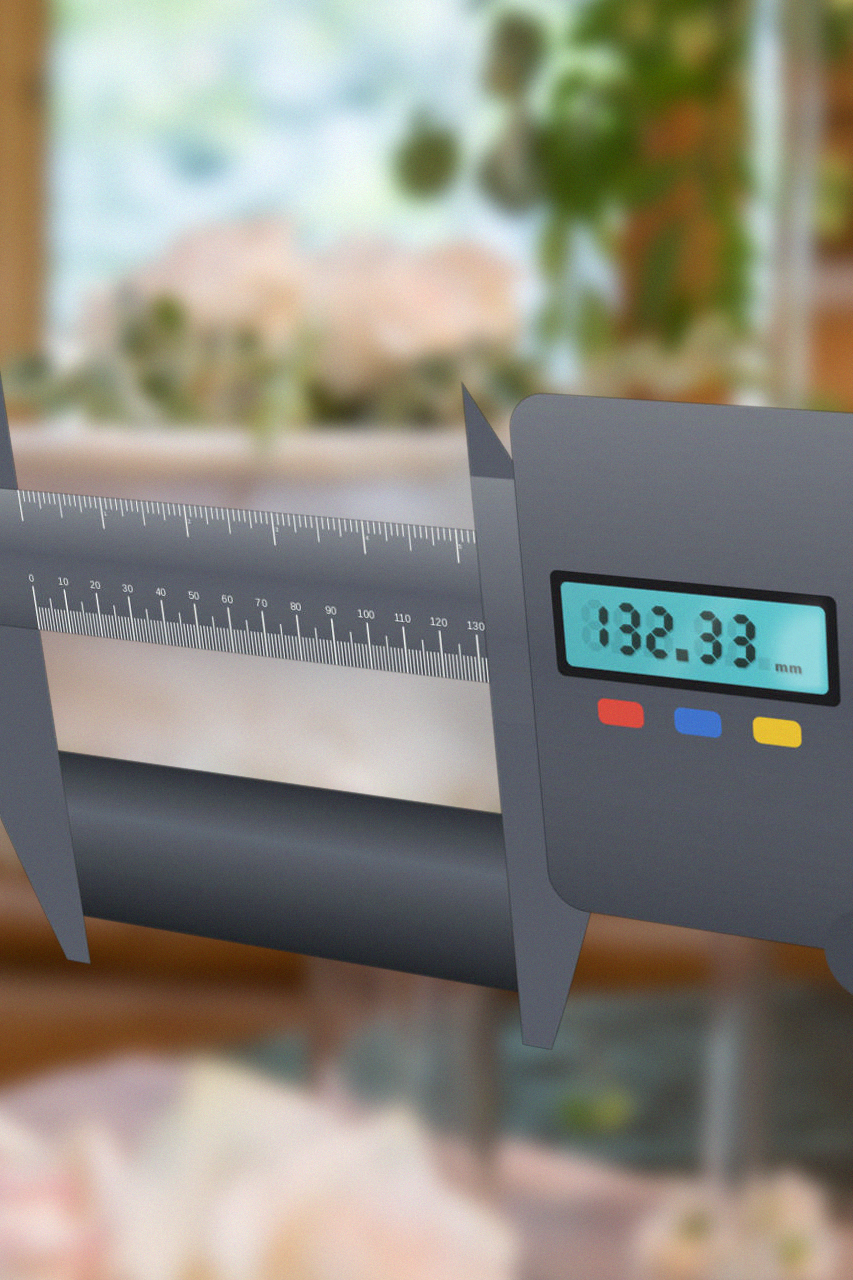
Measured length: 132.33 mm
